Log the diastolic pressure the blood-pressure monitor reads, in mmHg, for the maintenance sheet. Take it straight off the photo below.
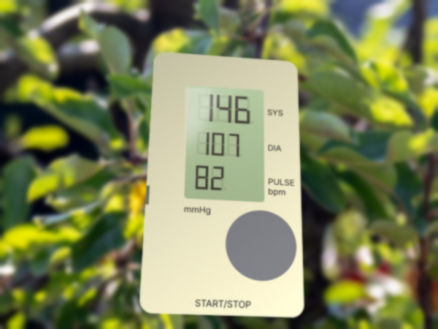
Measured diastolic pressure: 107 mmHg
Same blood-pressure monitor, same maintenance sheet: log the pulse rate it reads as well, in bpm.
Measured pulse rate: 82 bpm
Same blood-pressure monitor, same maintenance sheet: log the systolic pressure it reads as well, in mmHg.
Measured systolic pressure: 146 mmHg
